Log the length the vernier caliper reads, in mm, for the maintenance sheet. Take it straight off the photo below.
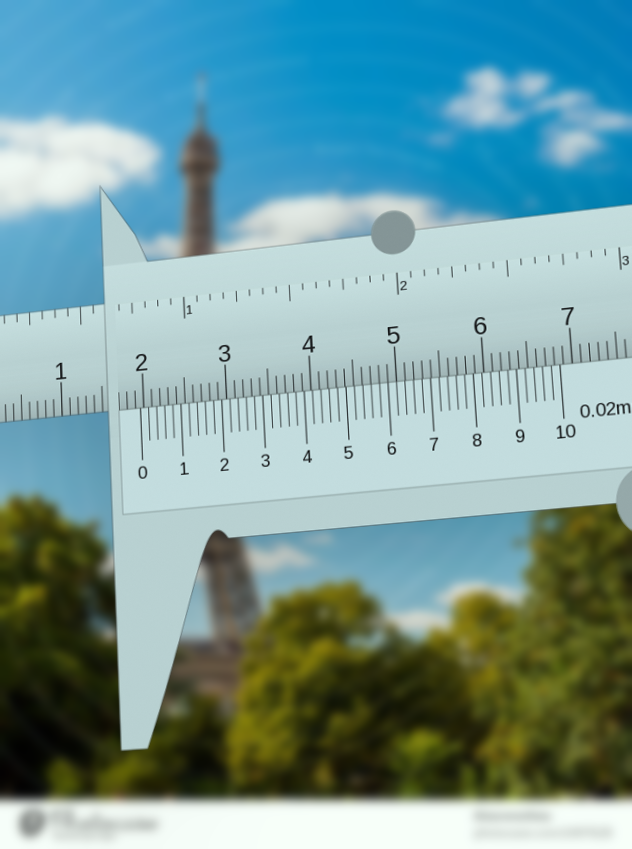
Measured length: 19.6 mm
